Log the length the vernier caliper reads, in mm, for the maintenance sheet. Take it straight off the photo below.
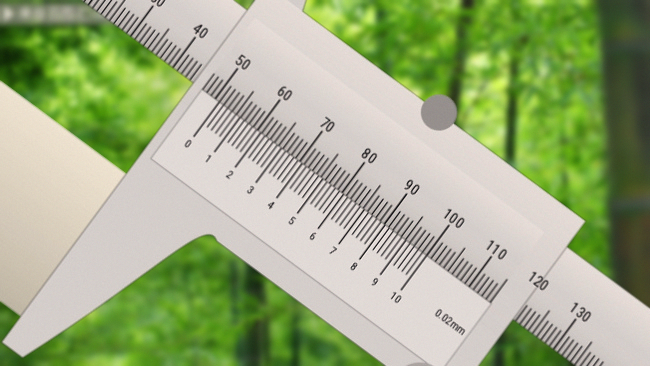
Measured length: 51.0 mm
